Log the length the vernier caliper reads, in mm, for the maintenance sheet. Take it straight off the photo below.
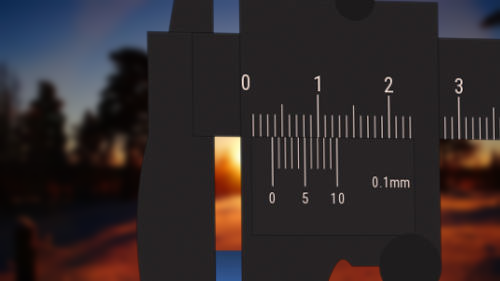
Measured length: 3.6 mm
